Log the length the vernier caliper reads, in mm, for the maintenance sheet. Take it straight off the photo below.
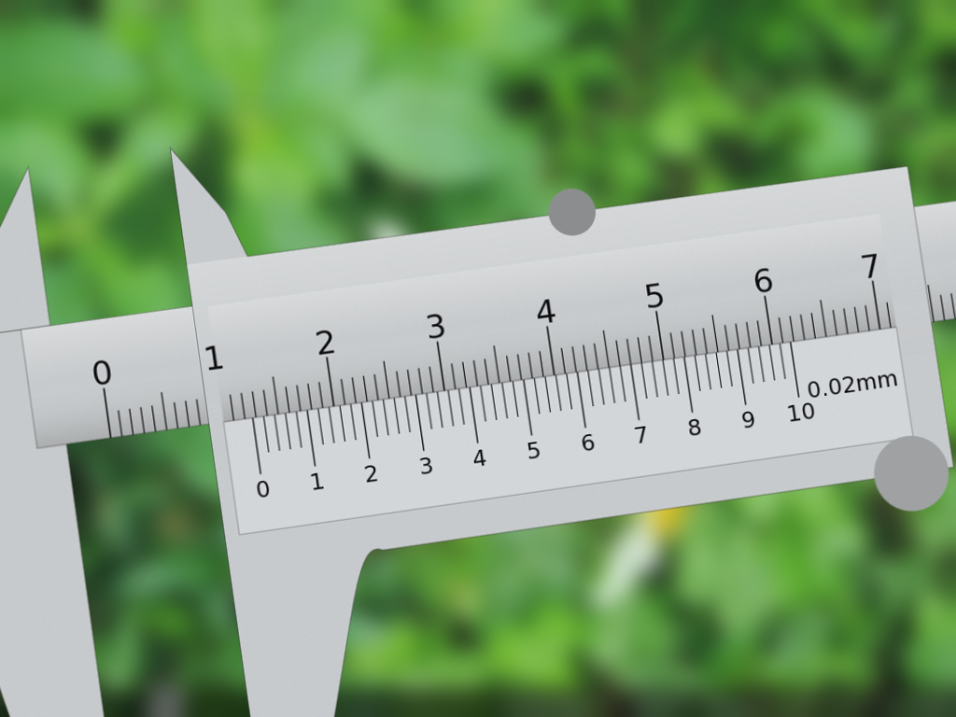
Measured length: 12.7 mm
